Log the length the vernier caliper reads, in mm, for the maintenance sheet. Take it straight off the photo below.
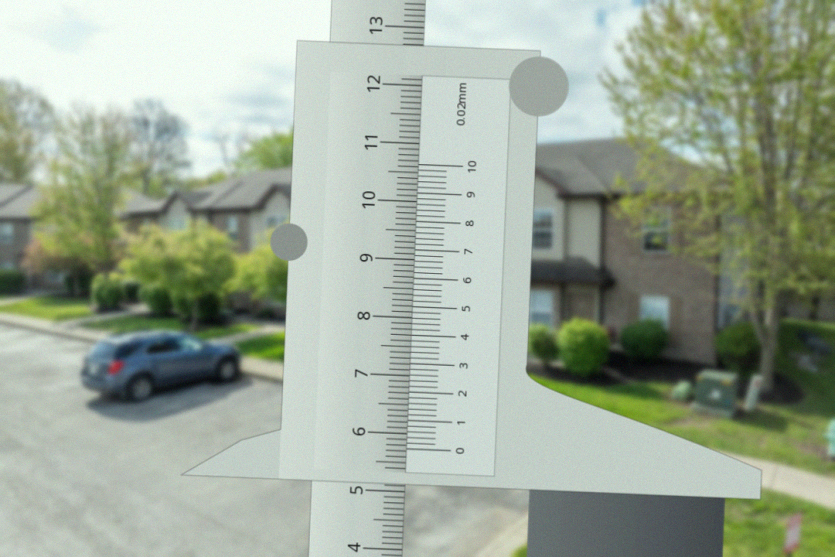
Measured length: 57.4 mm
